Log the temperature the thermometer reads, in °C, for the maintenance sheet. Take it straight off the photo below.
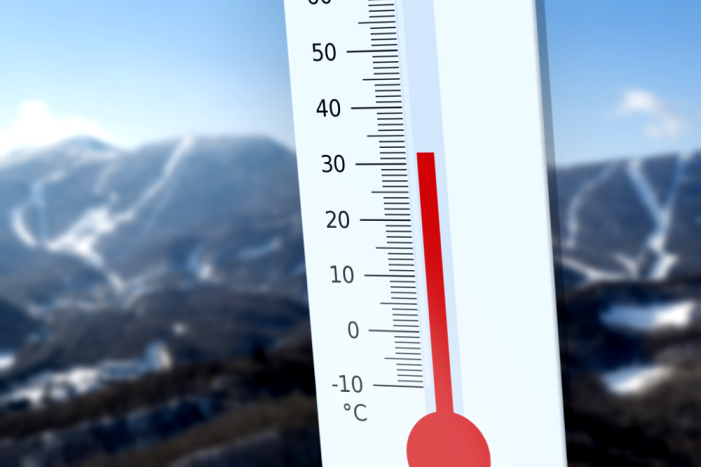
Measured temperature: 32 °C
